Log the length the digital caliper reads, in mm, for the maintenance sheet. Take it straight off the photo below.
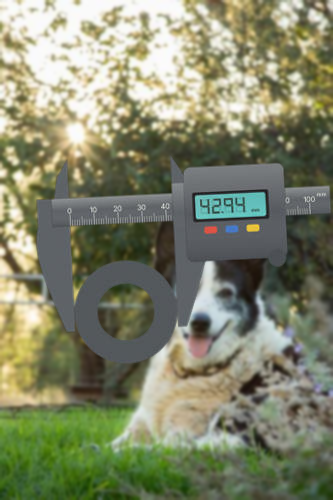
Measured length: 42.94 mm
